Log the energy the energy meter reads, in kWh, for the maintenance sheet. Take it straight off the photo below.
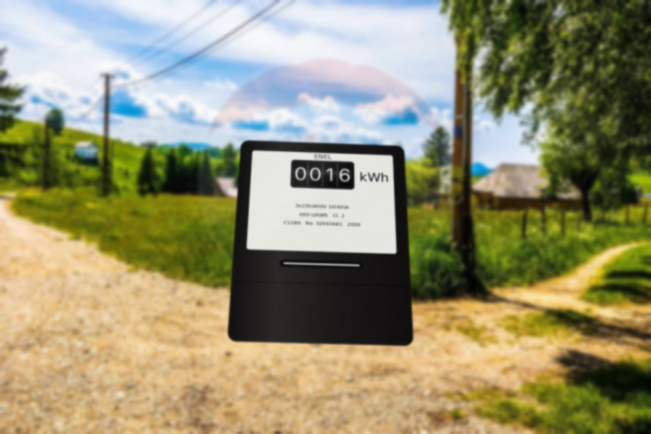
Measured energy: 16 kWh
